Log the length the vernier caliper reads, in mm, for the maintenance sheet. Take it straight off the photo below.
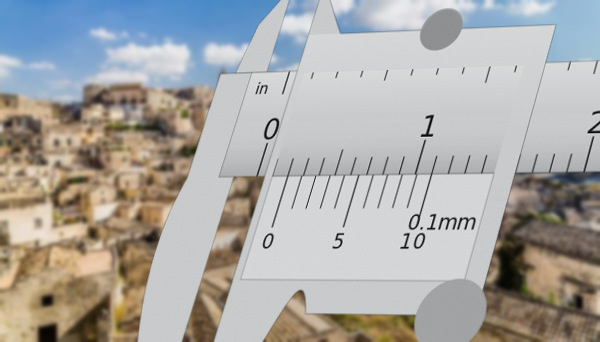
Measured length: 2.0 mm
